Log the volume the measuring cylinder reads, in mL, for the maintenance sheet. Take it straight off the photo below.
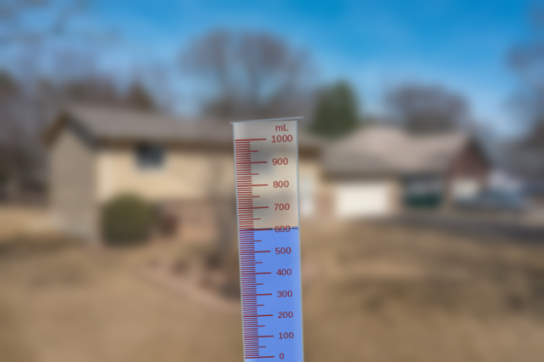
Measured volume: 600 mL
